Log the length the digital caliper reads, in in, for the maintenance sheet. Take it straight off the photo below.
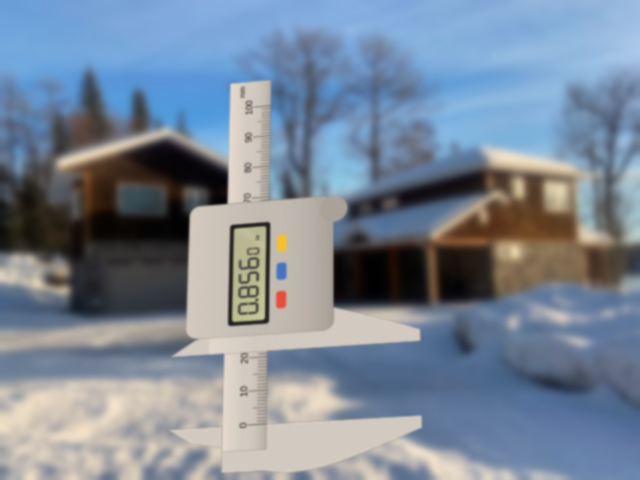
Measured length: 0.8560 in
